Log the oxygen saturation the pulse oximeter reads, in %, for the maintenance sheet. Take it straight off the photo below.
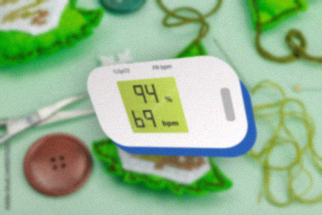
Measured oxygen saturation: 94 %
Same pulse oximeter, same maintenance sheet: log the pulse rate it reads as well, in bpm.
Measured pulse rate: 69 bpm
